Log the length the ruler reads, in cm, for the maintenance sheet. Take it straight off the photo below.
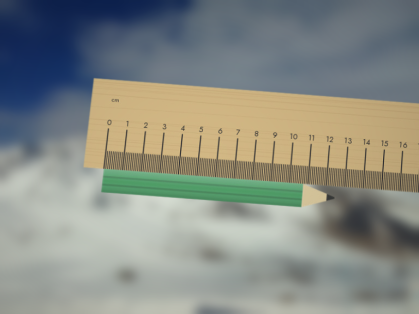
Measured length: 12.5 cm
